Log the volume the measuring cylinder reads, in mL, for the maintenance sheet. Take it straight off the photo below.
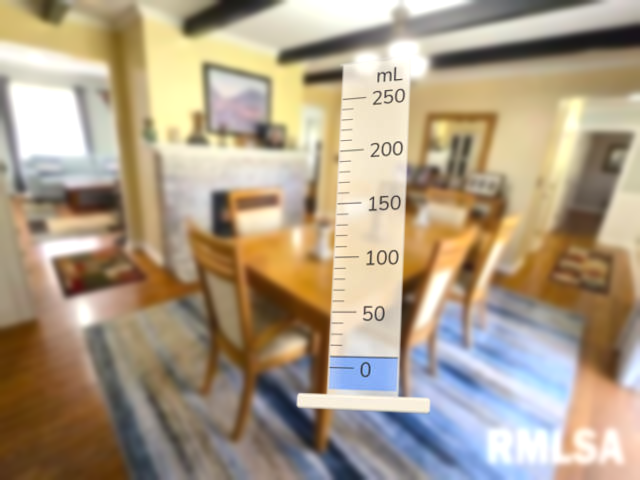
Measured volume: 10 mL
